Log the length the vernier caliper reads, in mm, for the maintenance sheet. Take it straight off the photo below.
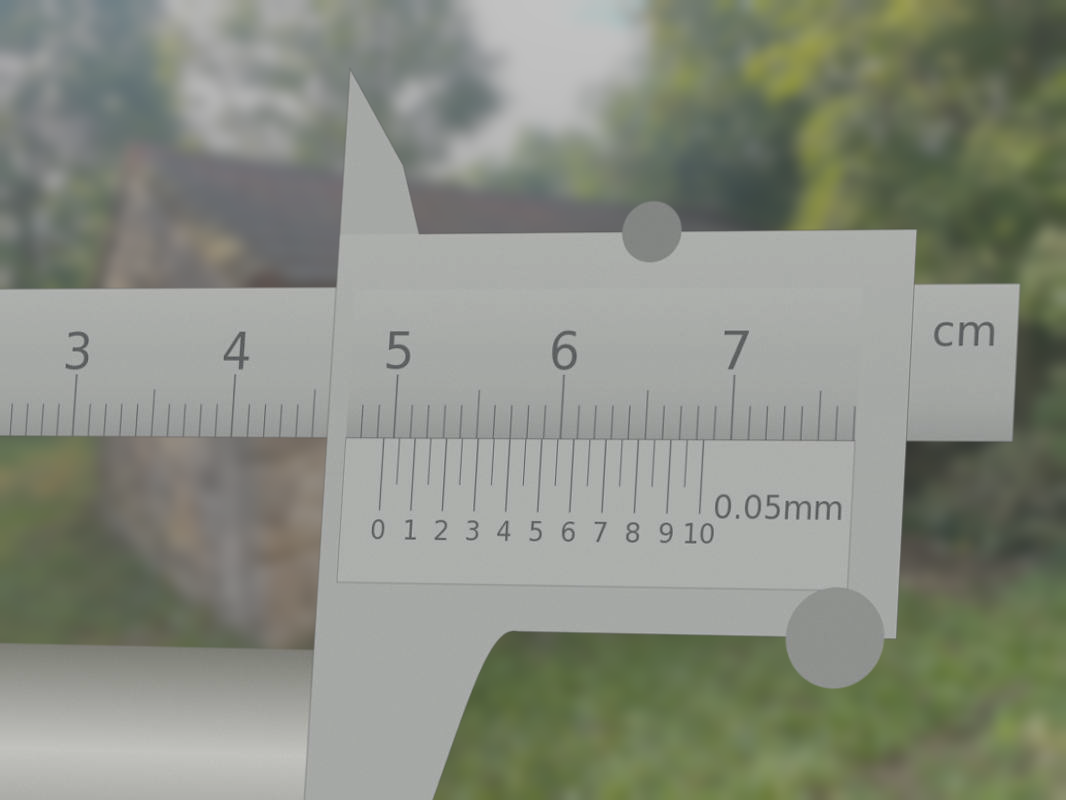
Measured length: 49.4 mm
